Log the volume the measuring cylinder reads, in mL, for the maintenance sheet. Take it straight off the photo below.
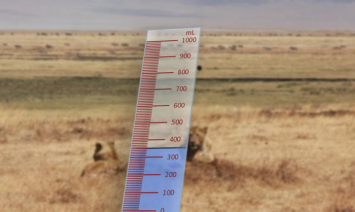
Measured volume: 350 mL
